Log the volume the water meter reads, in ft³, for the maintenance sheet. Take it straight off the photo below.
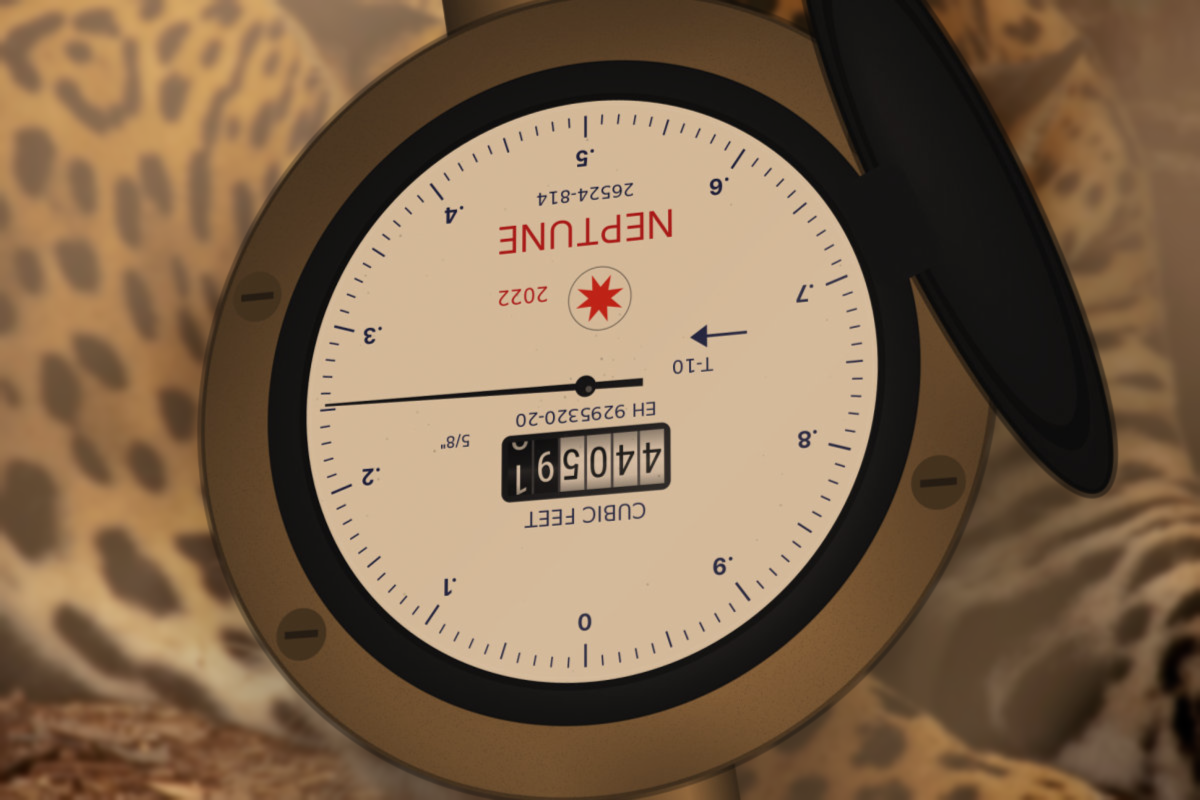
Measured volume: 440591.25 ft³
